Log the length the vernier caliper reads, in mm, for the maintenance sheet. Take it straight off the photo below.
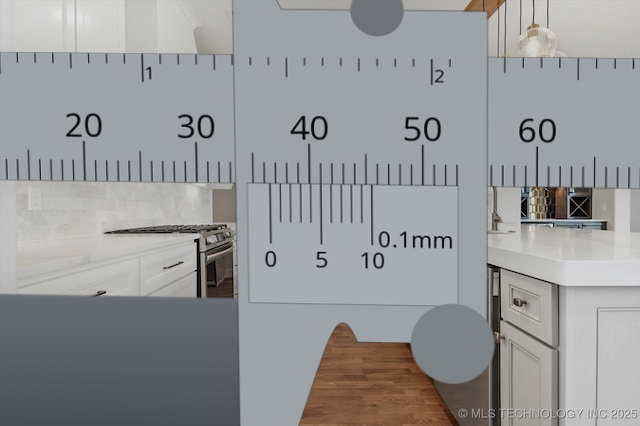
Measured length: 36.5 mm
